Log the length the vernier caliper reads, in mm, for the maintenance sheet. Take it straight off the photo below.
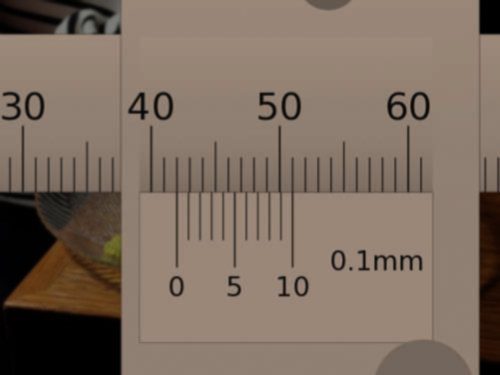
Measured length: 42.0 mm
